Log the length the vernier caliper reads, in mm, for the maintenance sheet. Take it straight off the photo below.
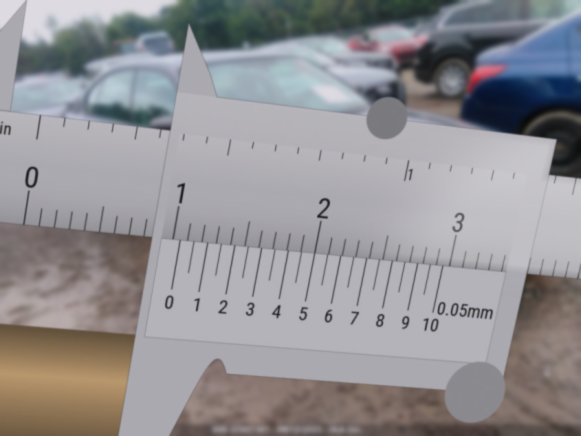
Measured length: 10.5 mm
